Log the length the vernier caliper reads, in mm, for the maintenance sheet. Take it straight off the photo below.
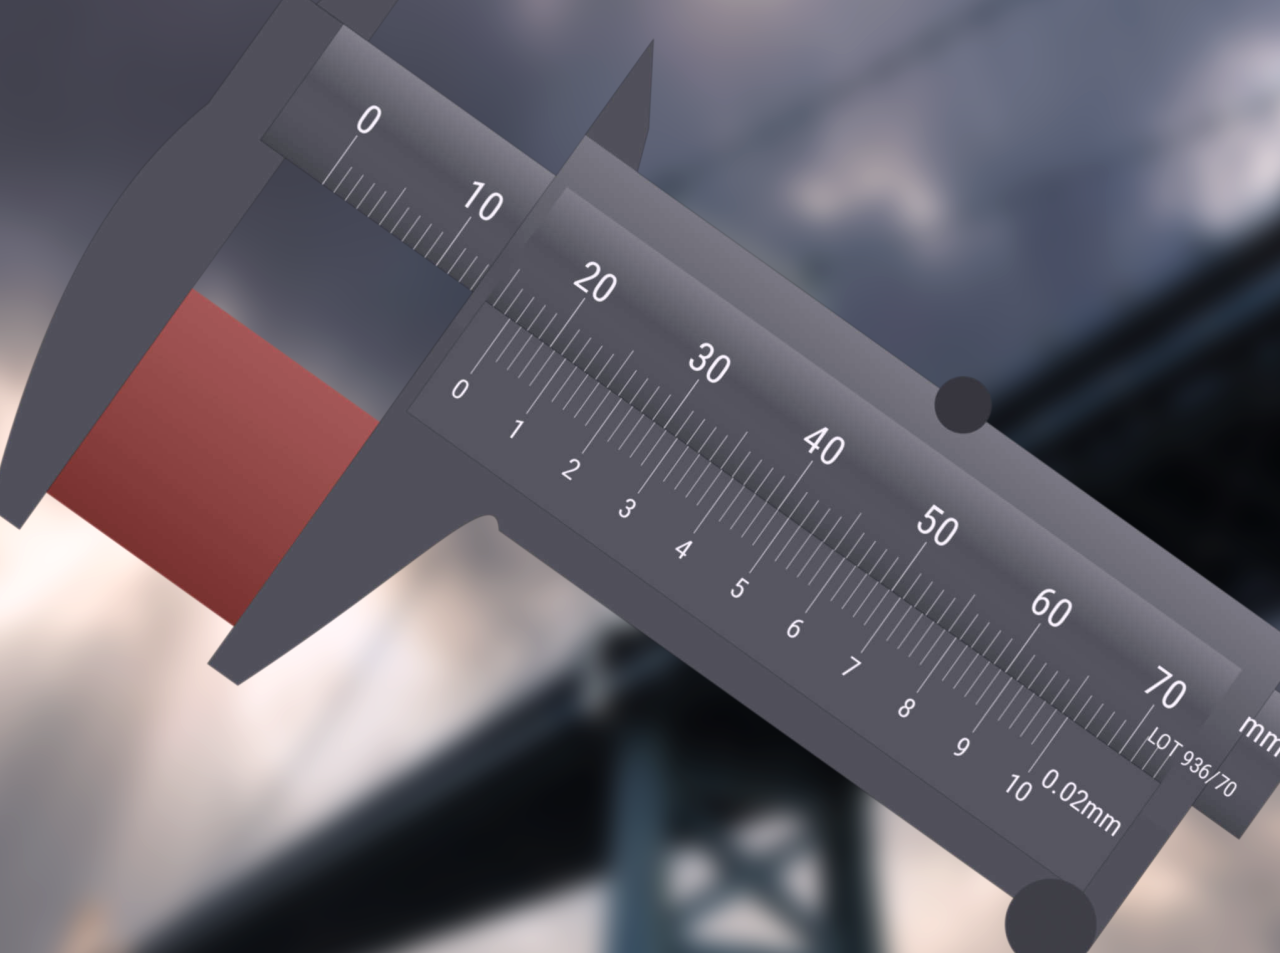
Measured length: 16.5 mm
